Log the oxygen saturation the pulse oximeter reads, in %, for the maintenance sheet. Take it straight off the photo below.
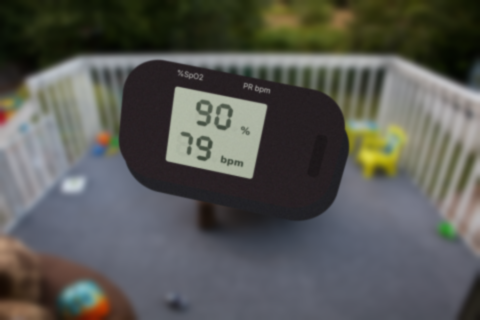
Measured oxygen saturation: 90 %
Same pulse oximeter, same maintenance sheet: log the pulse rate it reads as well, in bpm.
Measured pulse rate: 79 bpm
